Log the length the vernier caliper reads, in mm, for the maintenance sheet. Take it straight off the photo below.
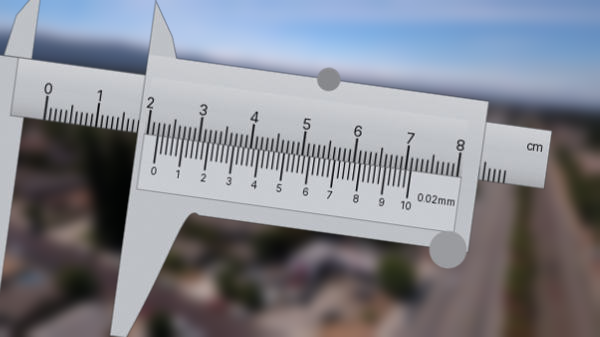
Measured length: 22.0 mm
